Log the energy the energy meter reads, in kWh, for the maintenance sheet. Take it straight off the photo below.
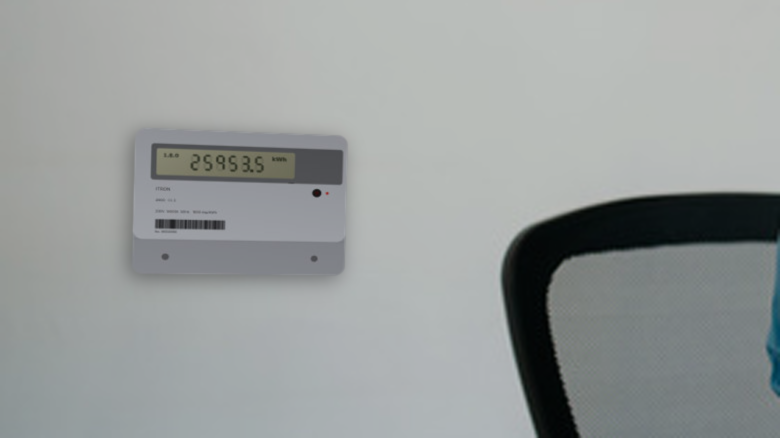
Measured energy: 25953.5 kWh
